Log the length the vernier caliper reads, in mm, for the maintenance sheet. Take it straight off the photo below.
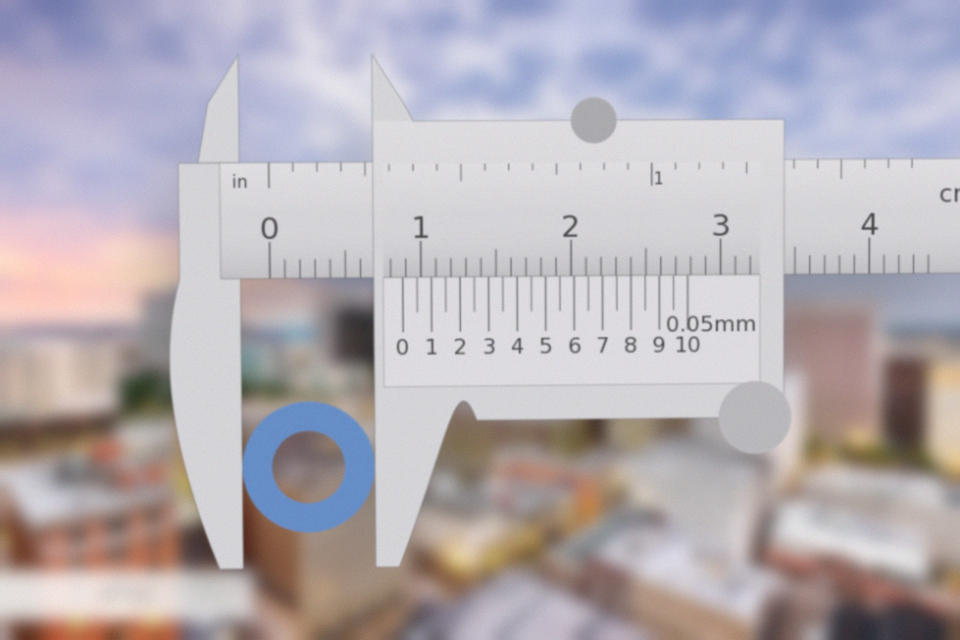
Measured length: 8.8 mm
